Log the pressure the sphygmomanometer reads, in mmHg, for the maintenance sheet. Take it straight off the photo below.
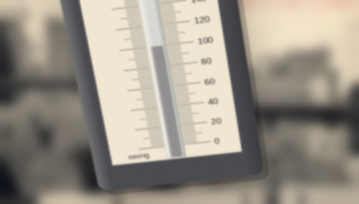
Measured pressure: 100 mmHg
